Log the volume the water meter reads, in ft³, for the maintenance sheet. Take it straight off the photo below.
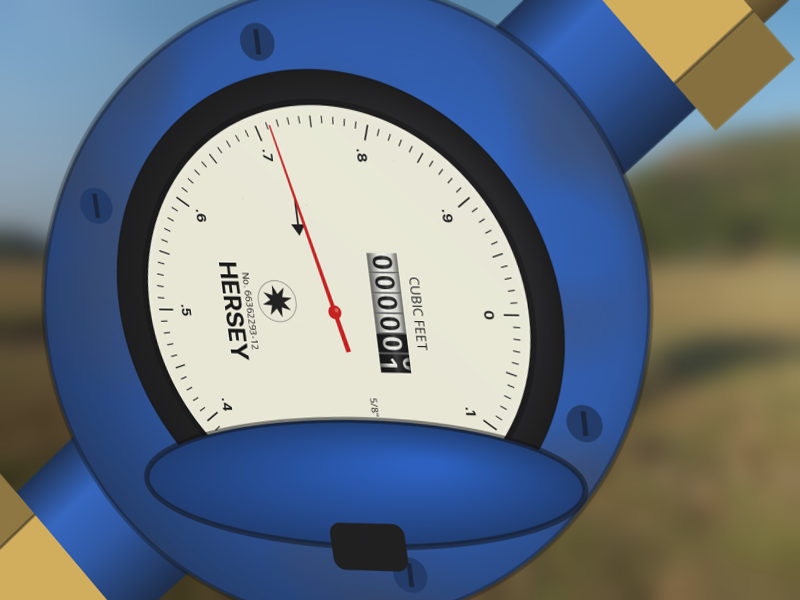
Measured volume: 0.71 ft³
